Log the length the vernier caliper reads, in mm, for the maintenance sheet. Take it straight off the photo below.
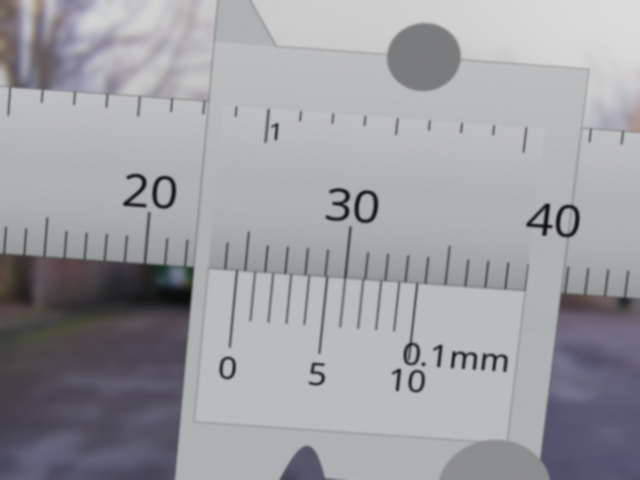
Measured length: 24.6 mm
